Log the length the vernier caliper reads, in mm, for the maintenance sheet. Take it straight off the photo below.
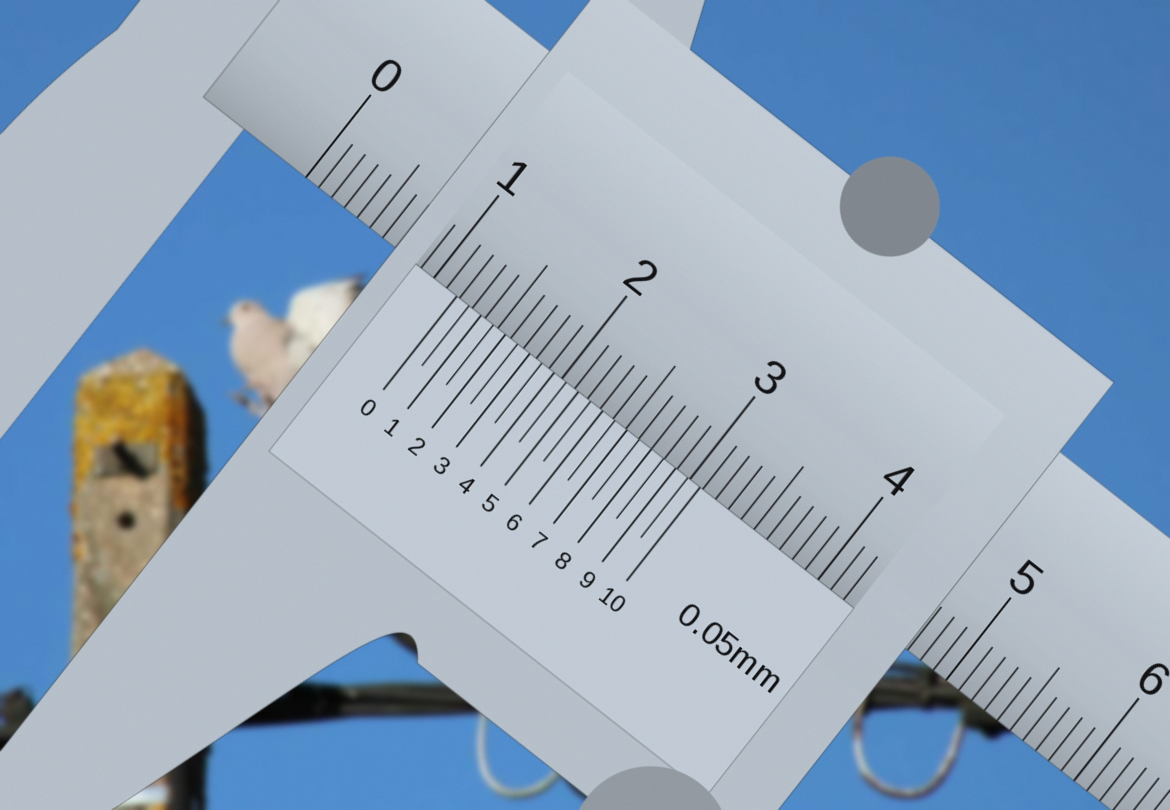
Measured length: 11.8 mm
